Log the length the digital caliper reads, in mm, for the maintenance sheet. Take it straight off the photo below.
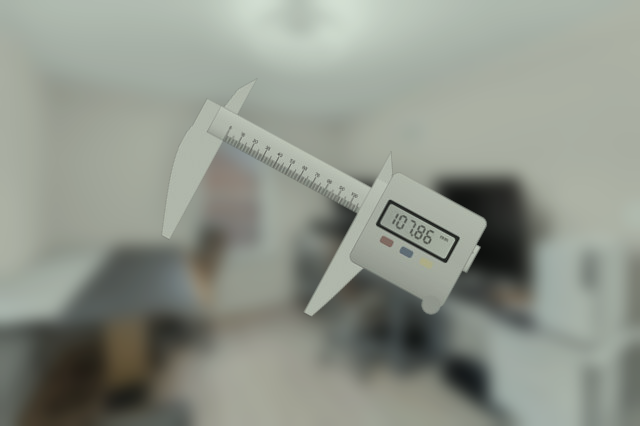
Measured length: 107.86 mm
